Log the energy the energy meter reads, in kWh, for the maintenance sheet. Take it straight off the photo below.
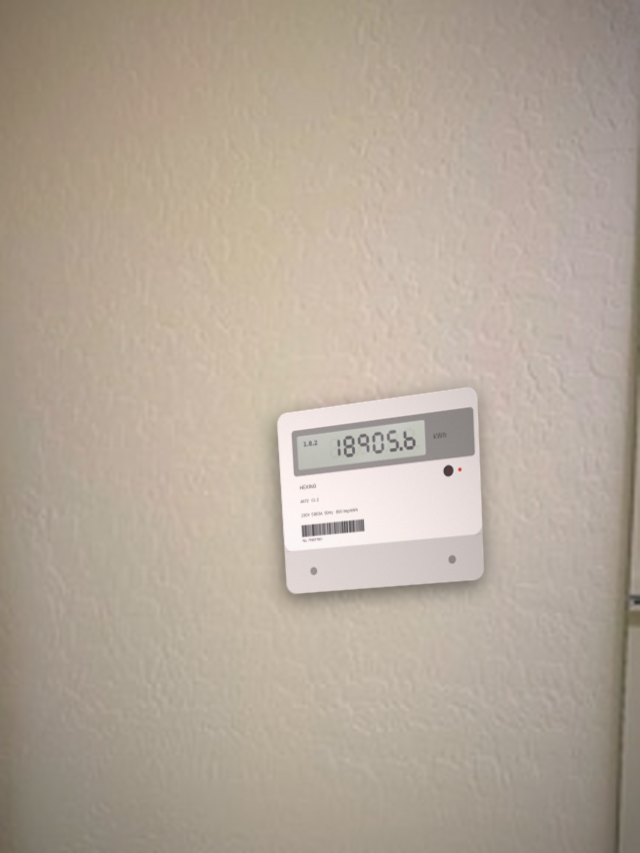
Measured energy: 18905.6 kWh
